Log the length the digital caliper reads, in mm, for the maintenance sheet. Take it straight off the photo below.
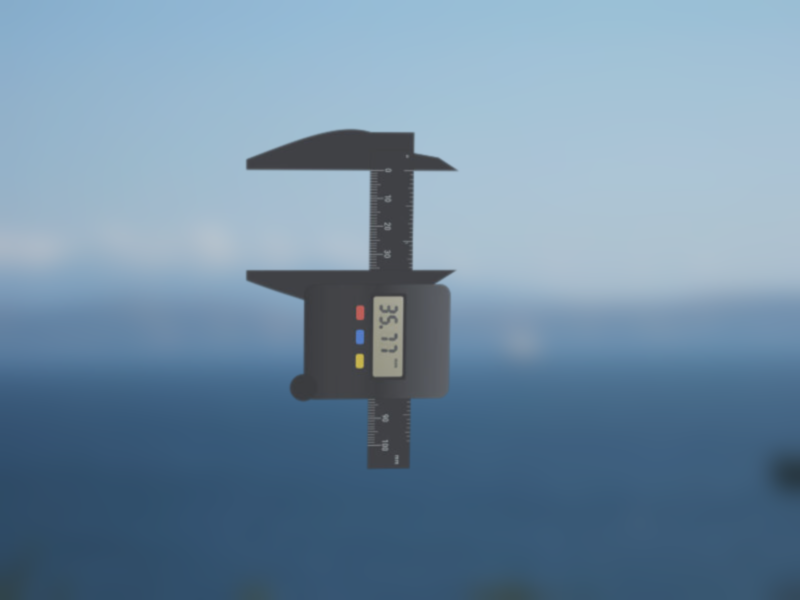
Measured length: 35.77 mm
